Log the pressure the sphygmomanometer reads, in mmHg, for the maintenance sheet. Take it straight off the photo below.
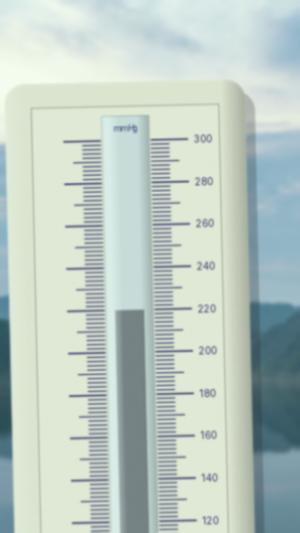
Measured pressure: 220 mmHg
